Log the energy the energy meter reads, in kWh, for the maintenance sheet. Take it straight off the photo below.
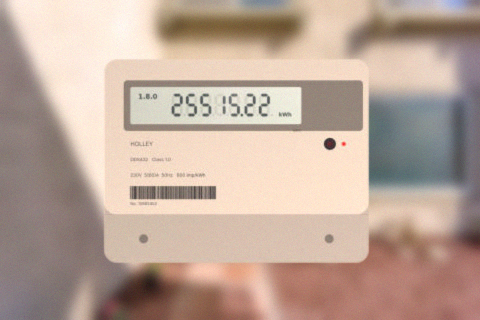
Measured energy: 25515.22 kWh
